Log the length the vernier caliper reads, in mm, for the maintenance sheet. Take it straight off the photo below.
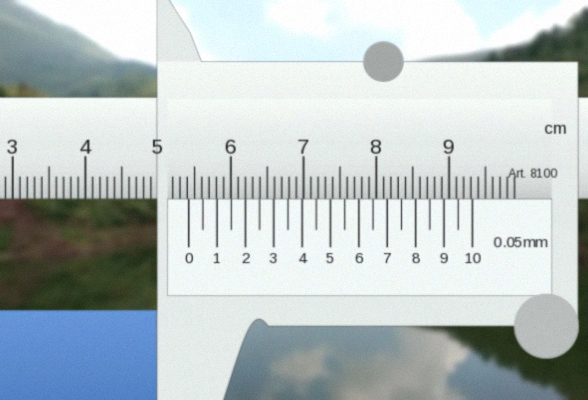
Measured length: 54.2 mm
